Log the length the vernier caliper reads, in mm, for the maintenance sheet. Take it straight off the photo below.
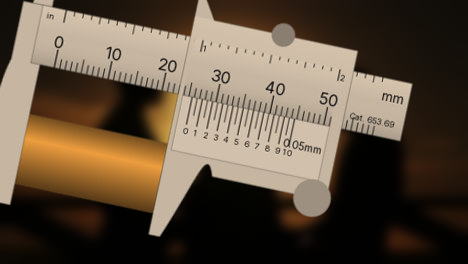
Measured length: 25.6 mm
